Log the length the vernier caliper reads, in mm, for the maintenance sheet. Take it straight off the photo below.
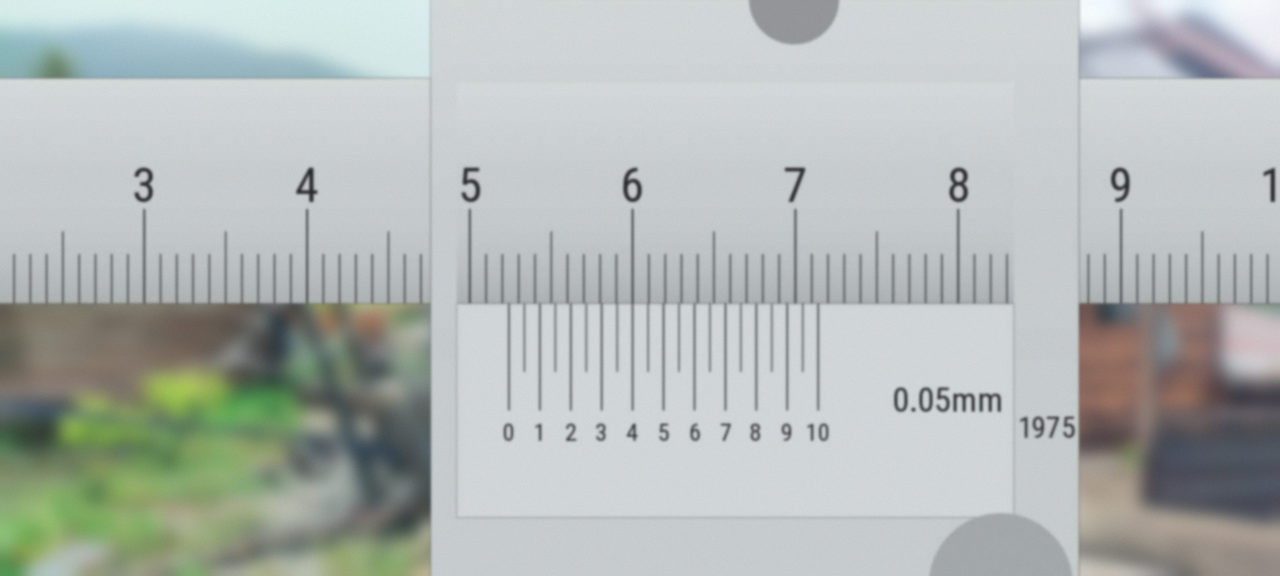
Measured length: 52.4 mm
